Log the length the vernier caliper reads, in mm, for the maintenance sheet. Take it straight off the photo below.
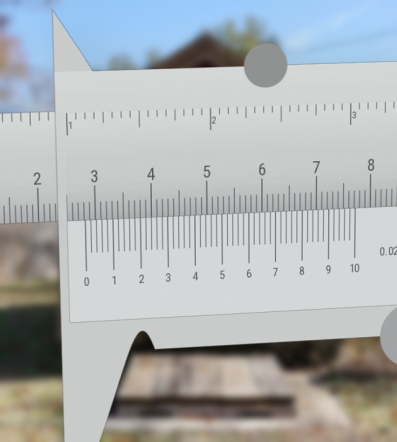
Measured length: 28.2 mm
